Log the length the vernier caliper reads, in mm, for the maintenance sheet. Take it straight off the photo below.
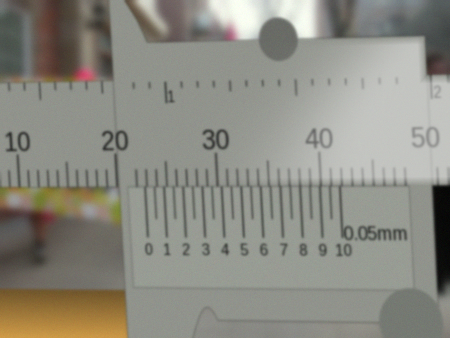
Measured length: 22.8 mm
